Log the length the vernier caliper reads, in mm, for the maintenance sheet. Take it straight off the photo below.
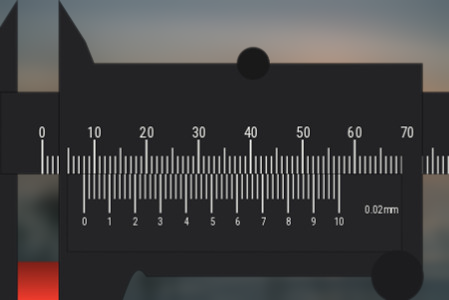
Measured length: 8.0 mm
